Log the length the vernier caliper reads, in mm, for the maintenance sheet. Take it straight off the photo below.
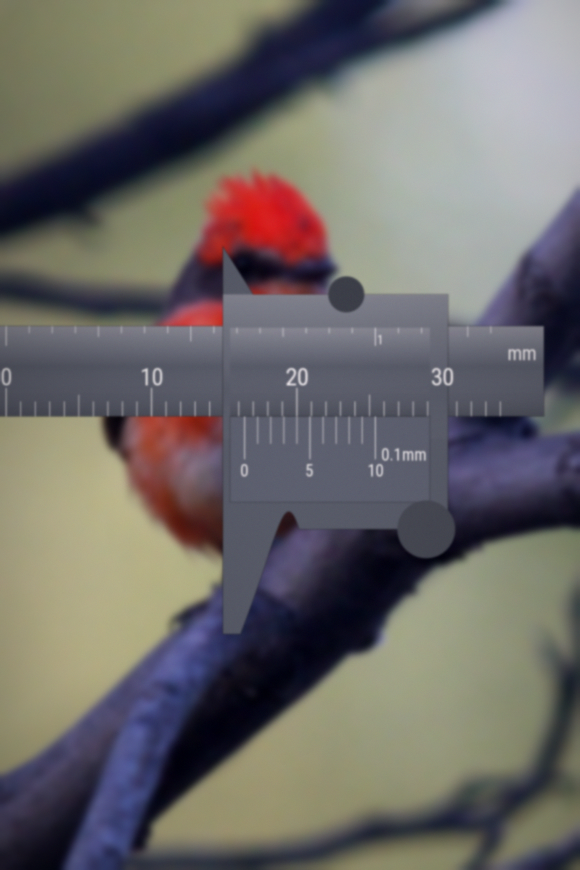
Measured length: 16.4 mm
